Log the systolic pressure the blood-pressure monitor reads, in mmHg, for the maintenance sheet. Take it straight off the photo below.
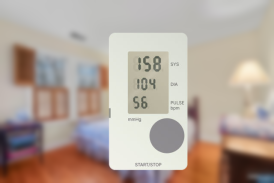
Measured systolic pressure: 158 mmHg
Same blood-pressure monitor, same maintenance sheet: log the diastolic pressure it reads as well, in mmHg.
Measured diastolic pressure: 104 mmHg
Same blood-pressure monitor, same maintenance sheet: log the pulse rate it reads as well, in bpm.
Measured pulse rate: 56 bpm
